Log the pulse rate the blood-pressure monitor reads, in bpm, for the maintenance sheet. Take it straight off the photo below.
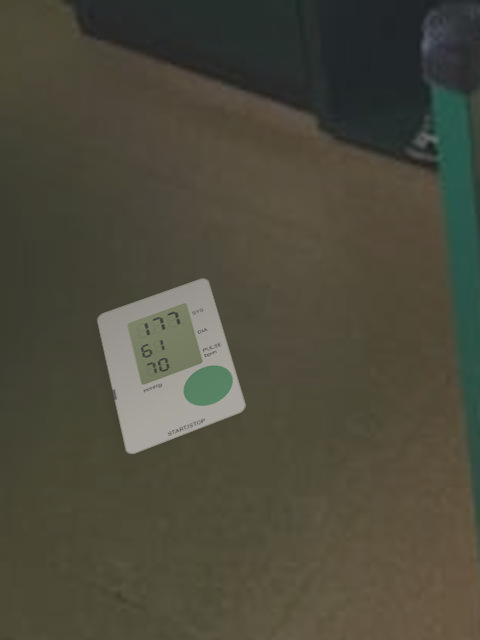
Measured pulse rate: 70 bpm
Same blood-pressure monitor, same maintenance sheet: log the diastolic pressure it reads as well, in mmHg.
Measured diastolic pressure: 61 mmHg
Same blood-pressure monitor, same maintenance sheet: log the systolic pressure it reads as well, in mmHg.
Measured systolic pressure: 177 mmHg
